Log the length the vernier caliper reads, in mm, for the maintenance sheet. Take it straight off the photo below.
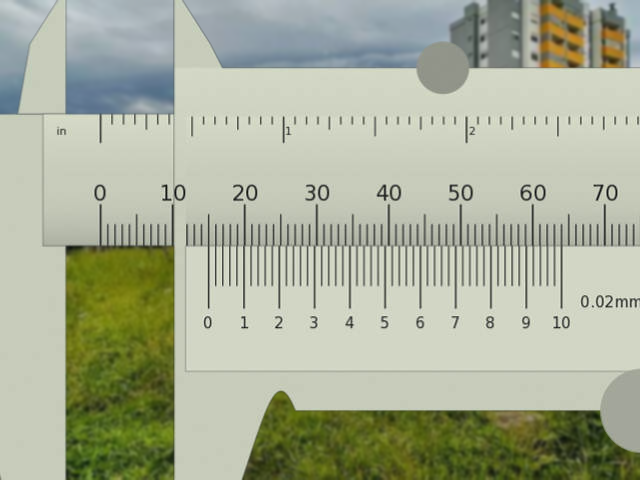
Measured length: 15.0 mm
